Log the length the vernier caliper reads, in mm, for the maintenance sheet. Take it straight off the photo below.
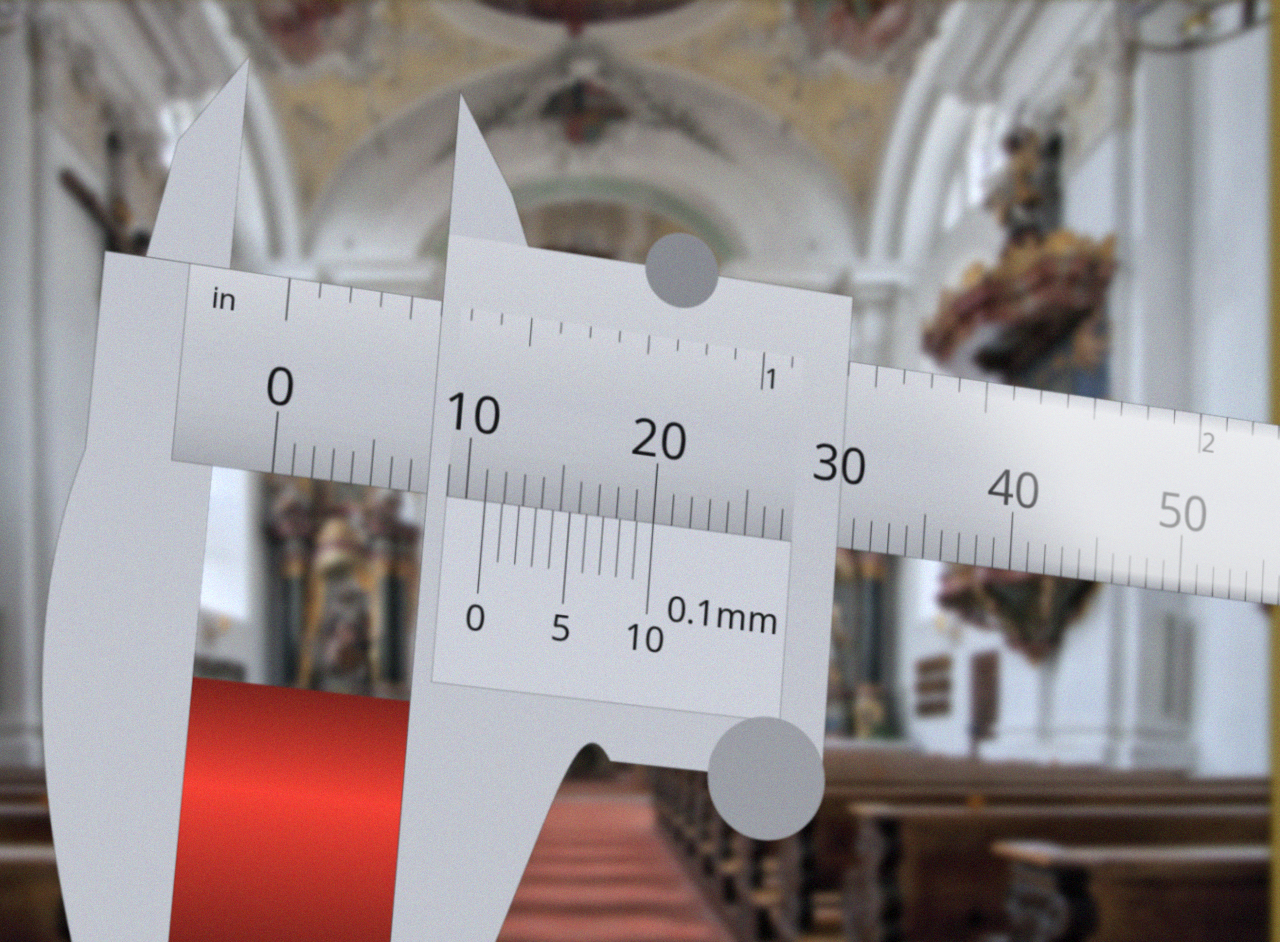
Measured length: 11.0 mm
